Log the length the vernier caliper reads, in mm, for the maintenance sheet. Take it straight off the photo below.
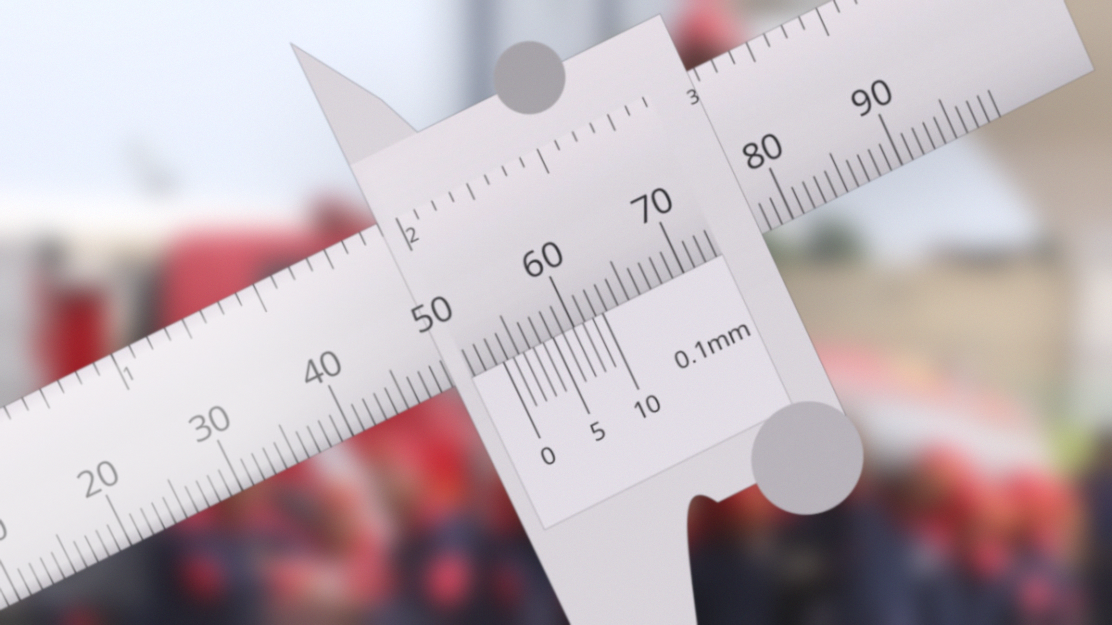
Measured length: 53.6 mm
